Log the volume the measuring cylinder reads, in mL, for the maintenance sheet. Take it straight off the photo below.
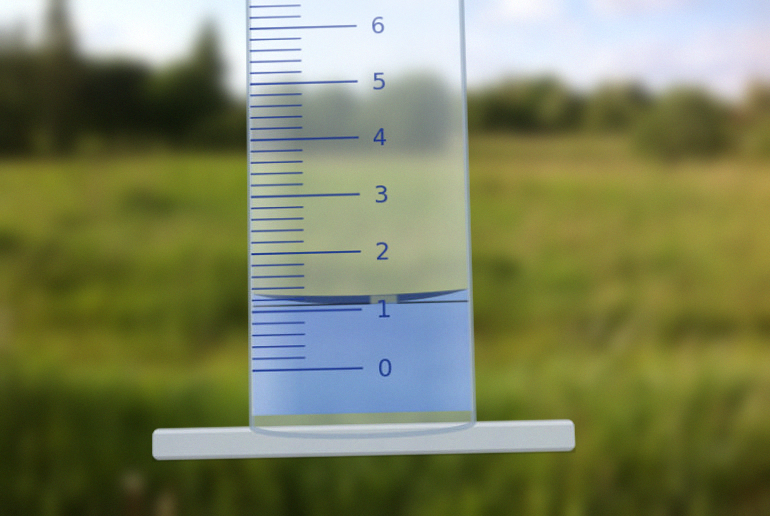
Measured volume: 1.1 mL
